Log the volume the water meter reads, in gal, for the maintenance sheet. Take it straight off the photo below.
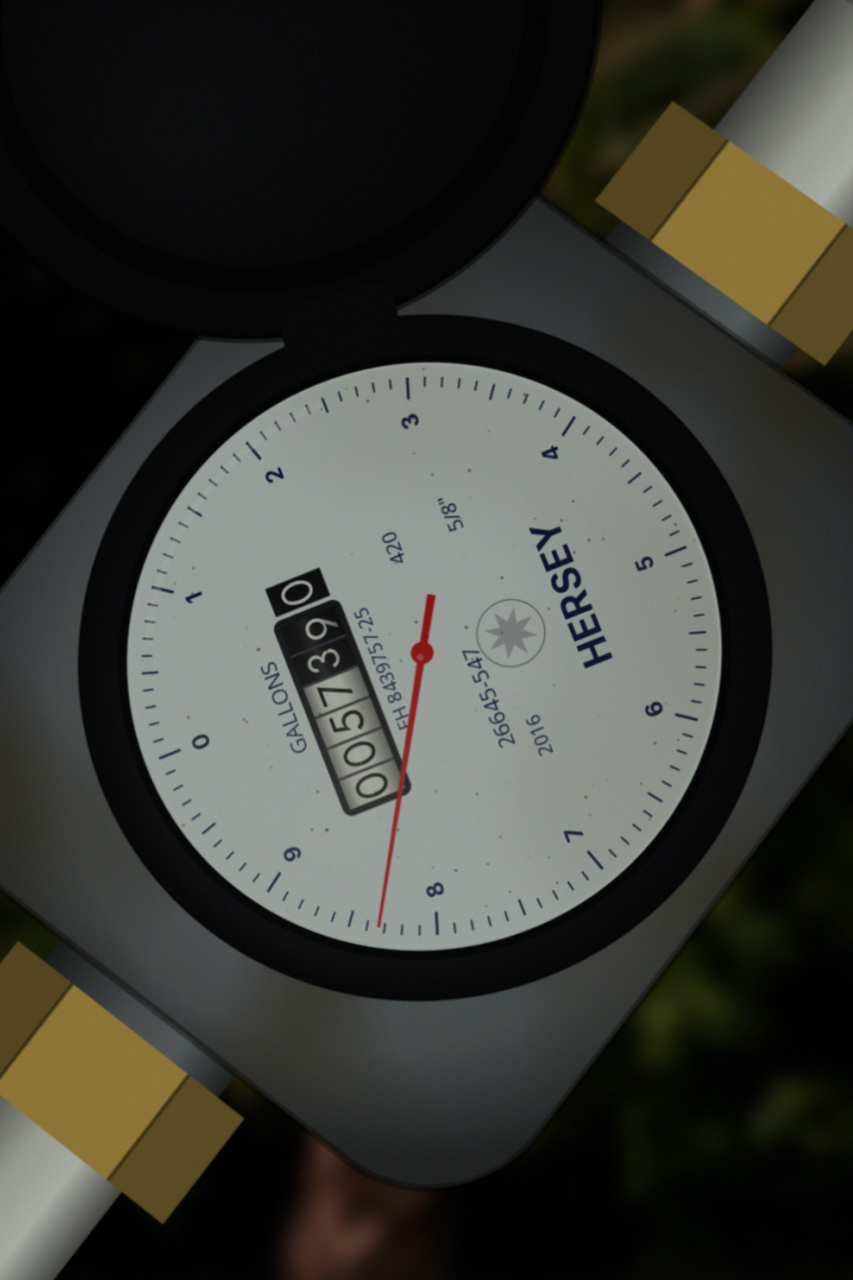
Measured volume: 57388.3 gal
